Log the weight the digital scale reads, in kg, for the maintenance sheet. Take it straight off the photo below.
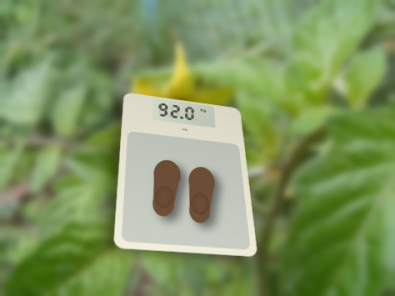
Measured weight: 92.0 kg
